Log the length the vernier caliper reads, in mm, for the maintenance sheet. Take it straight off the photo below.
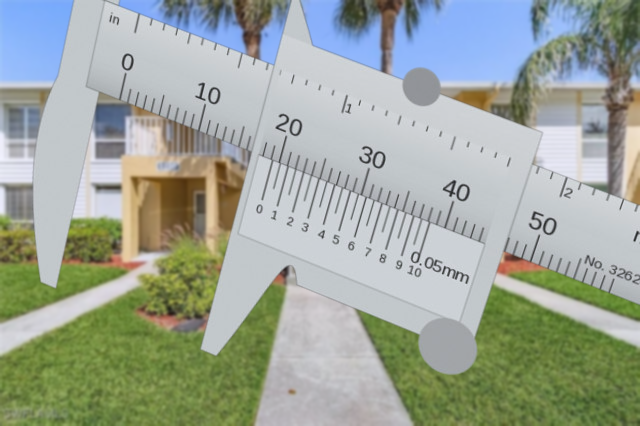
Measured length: 19.2 mm
